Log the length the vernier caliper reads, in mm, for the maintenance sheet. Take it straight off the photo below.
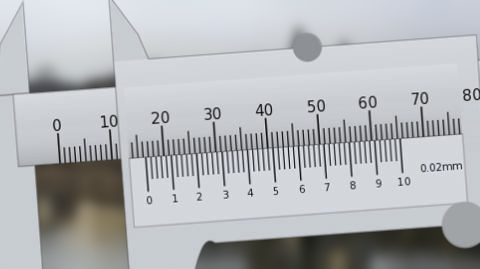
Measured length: 16.5 mm
